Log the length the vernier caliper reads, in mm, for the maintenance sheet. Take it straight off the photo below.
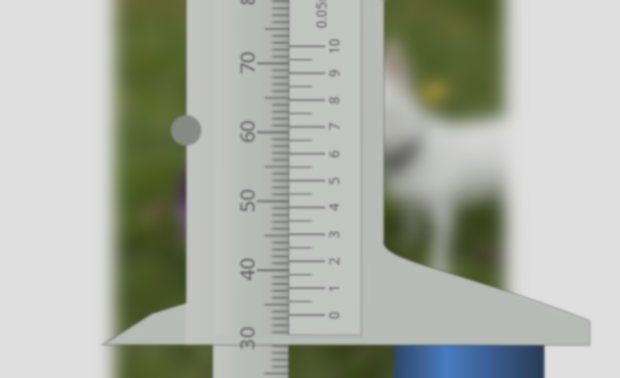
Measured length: 33.5 mm
